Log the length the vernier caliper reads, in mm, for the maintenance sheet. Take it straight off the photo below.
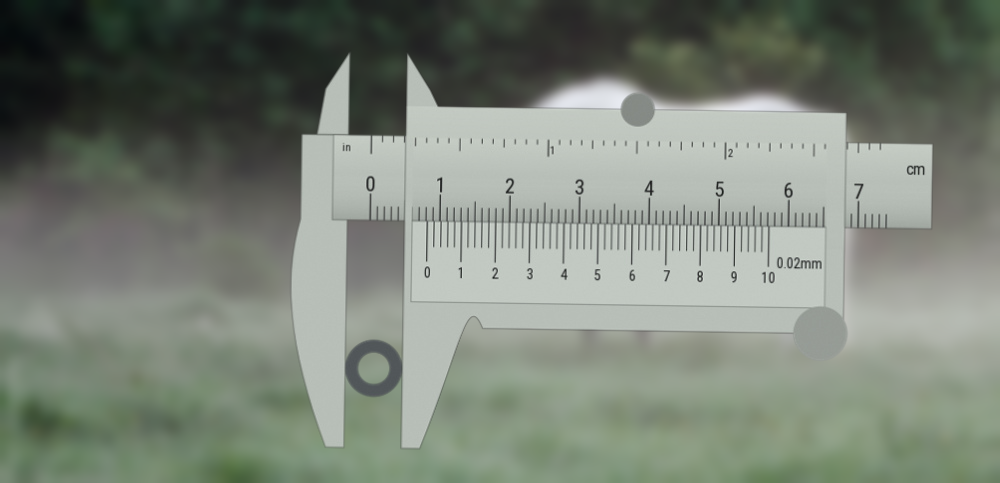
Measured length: 8.2 mm
